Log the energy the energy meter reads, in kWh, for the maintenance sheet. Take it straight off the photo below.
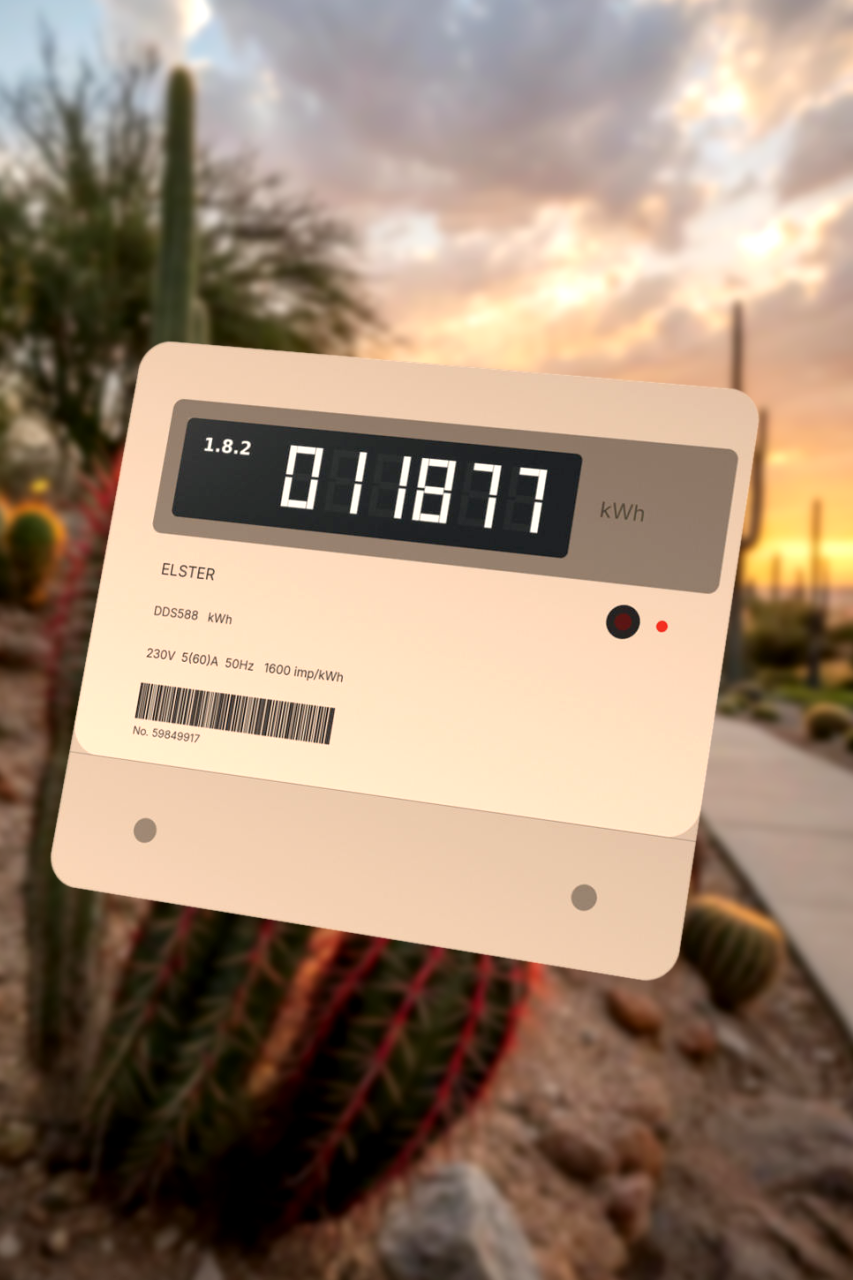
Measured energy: 11877 kWh
